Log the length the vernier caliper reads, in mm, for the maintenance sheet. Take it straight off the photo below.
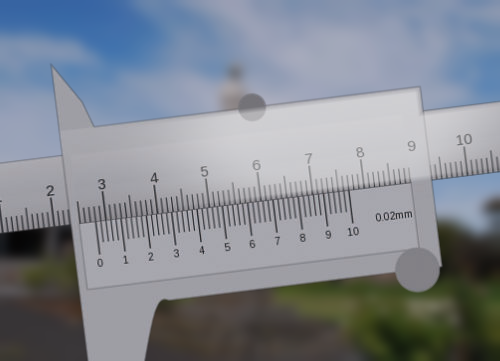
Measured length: 28.0 mm
